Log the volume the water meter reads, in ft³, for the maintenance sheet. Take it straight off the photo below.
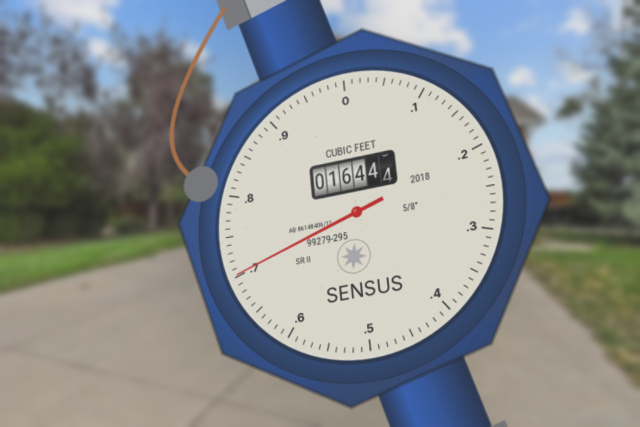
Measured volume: 16443.70 ft³
